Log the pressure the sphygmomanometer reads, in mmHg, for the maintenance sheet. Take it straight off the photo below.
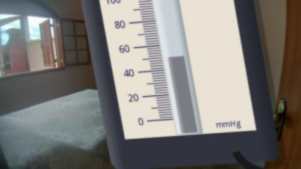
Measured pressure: 50 mmHg
